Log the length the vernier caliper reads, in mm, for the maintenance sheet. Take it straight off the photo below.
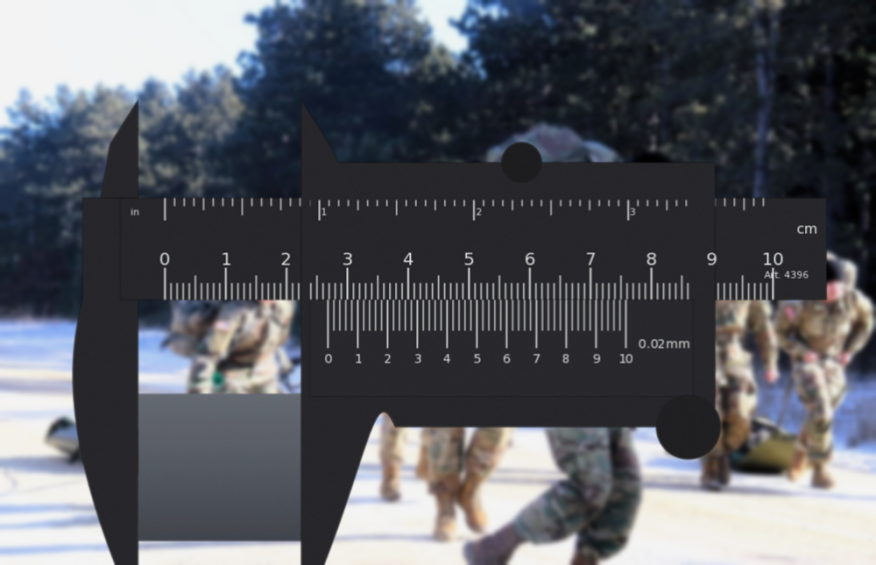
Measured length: 26.8 mm
